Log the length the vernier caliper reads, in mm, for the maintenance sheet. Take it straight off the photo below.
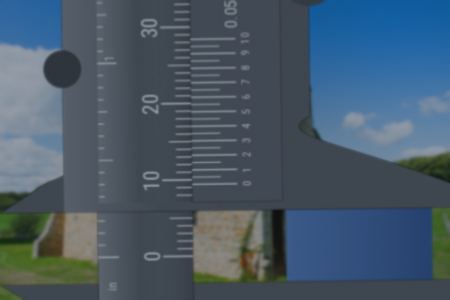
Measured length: 9.4 mm
